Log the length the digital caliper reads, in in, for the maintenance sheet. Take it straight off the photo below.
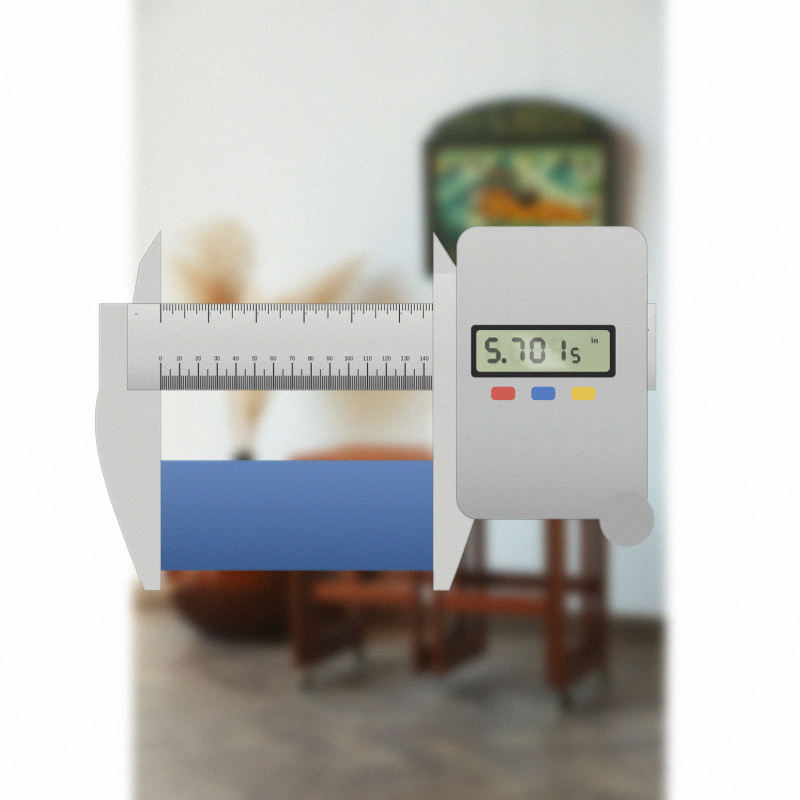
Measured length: 5.7015 in
